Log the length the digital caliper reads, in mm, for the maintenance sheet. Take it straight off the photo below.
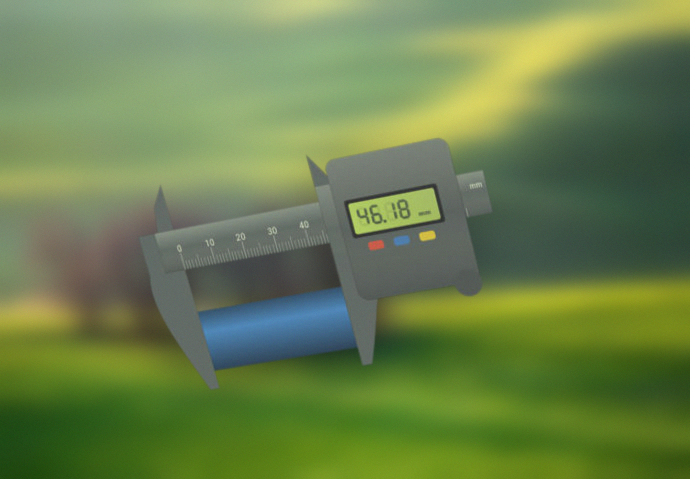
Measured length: 46.18 mm
